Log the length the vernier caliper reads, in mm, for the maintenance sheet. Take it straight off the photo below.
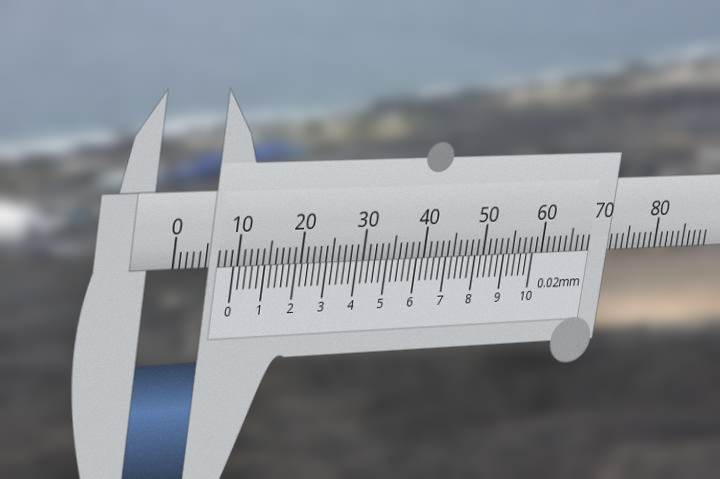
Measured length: 9.4 mm
